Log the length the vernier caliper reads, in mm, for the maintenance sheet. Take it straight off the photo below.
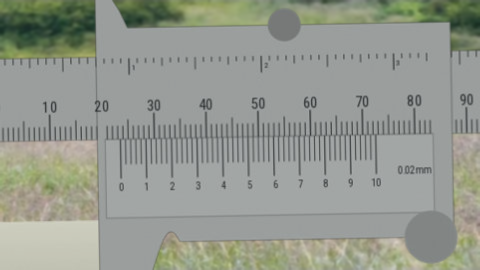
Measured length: 23.5 mm
